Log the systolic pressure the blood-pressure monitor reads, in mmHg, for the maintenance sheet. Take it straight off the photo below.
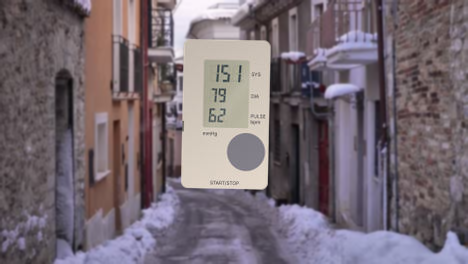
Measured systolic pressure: 151 mmHg
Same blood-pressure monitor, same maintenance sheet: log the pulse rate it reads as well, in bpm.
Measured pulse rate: 62 bpm
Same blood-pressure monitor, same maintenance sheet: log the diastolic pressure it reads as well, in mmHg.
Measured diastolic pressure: 79 mmHg
